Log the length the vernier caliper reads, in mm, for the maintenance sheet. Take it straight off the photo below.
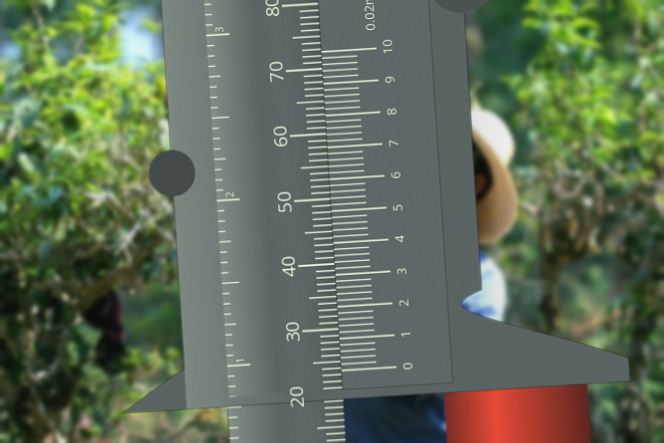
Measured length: 23.6 mm
